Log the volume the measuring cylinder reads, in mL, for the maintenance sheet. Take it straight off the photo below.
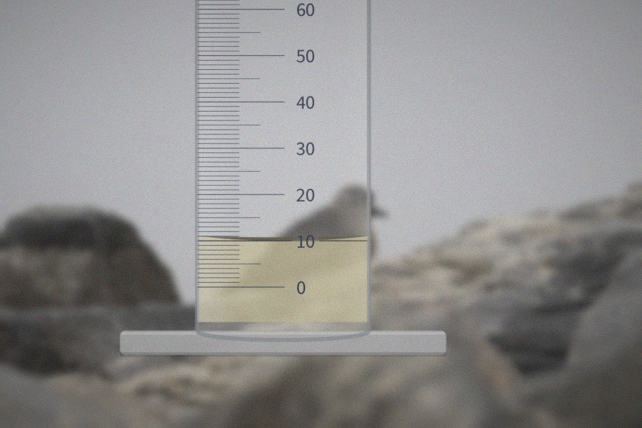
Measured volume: 10 mL
